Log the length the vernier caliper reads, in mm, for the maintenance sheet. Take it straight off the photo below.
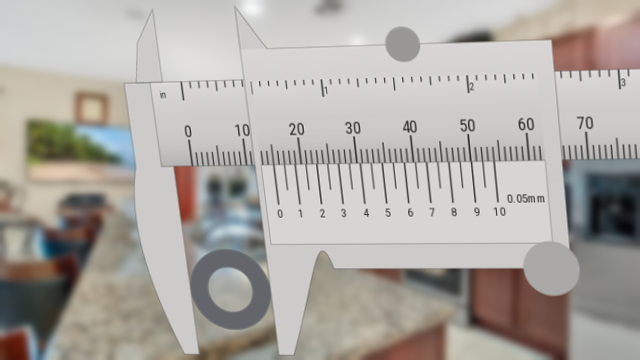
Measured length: 15.0 mm
